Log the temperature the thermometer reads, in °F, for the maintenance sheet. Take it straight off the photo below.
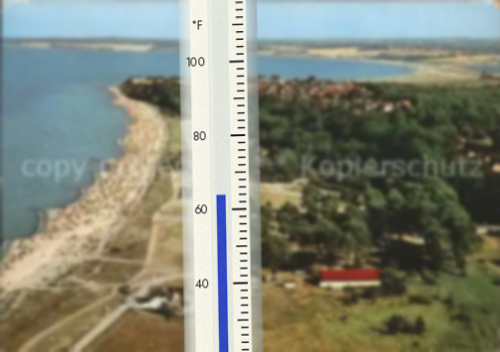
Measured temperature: 64 °F
